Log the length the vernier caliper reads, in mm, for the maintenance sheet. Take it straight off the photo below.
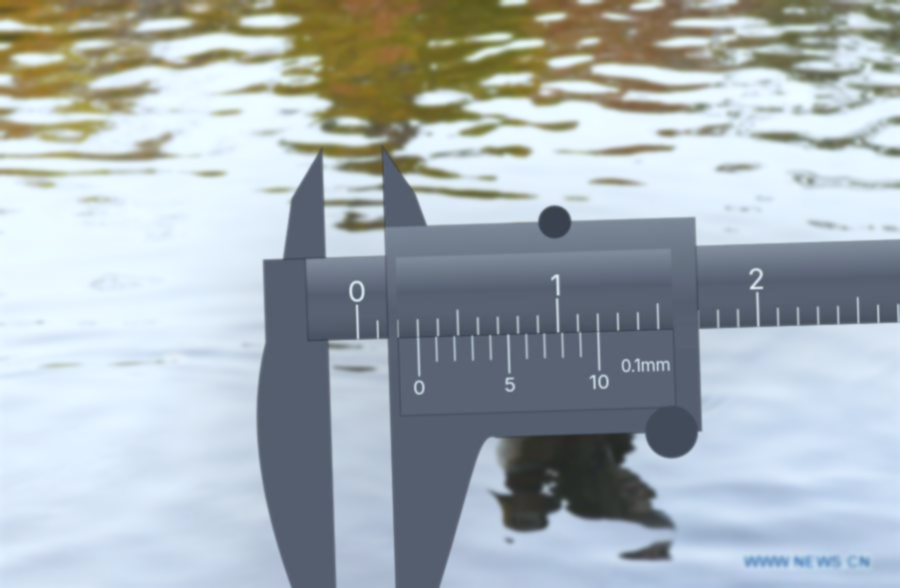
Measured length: 3.0 mm
